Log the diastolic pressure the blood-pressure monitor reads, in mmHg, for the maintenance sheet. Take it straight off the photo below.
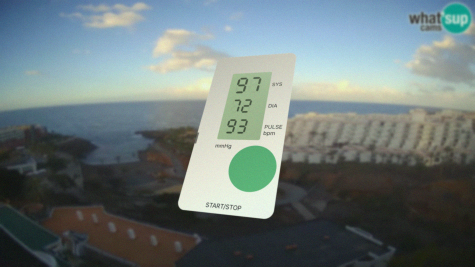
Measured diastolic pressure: 72 mmHg
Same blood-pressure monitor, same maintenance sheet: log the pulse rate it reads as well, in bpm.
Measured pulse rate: 93 bpm
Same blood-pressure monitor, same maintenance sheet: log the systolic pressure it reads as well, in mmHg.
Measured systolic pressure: 97 mmHg
